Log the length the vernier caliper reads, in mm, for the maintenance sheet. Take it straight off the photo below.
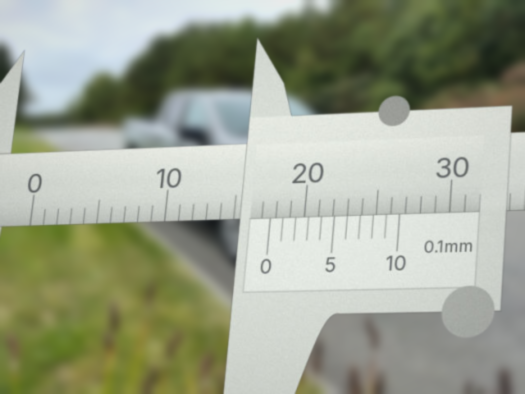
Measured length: 17.6 mm
